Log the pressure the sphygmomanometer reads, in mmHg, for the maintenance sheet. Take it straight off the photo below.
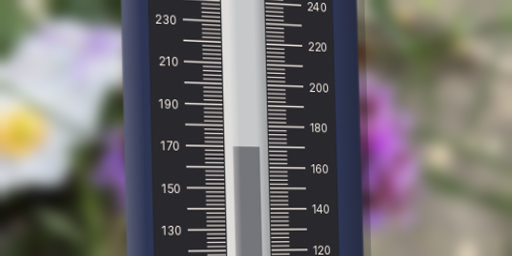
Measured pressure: 170 mmHg
